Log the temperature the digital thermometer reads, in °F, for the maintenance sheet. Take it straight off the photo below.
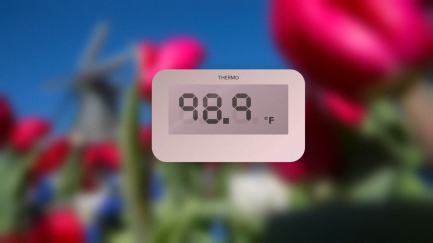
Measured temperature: 98.9 °F
